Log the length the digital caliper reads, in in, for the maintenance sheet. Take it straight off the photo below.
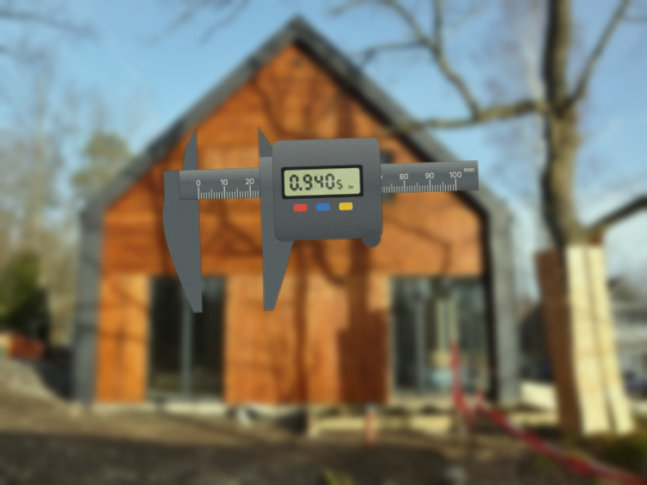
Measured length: 0.9405 in
